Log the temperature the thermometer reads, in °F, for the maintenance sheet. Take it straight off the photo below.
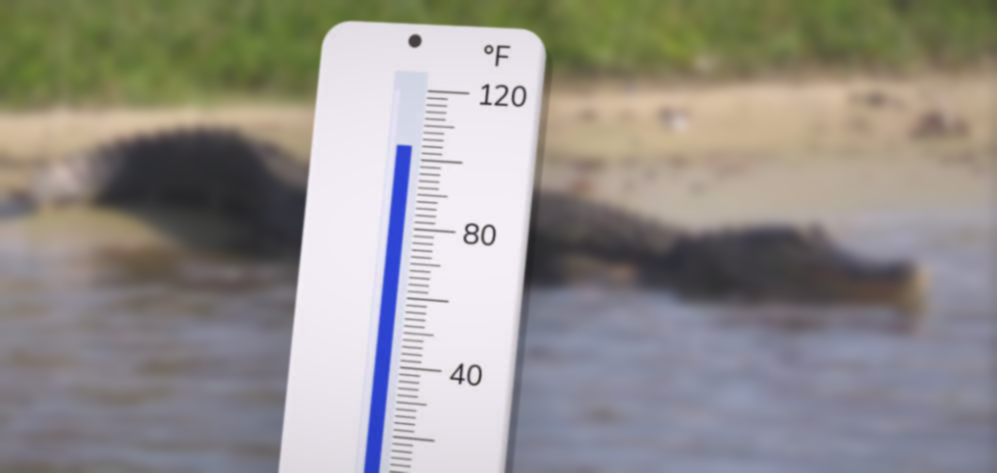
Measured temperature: 104 °F
